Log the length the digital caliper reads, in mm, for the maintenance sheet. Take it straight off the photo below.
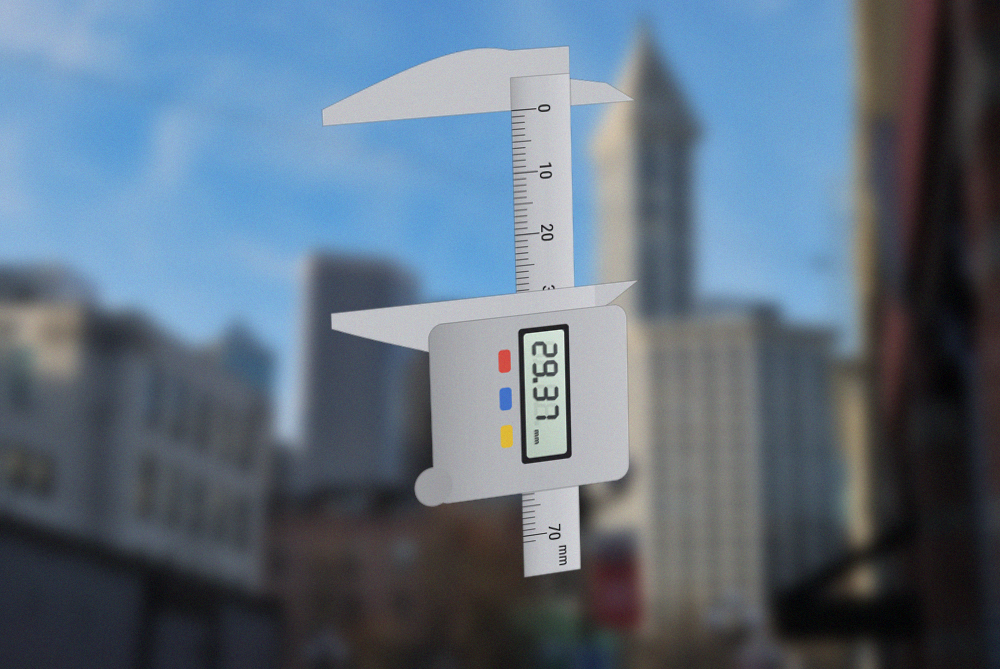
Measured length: 29.37 mm
